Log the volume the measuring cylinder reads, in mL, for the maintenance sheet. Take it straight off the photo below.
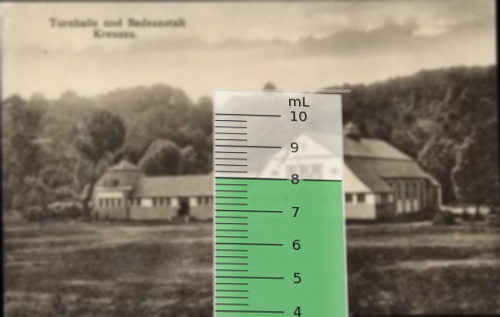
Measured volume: 8 mL
